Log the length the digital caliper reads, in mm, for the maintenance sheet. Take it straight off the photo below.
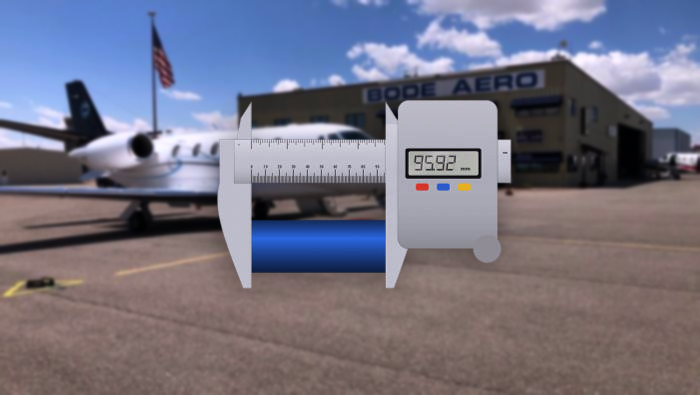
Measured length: 95.92 mm
